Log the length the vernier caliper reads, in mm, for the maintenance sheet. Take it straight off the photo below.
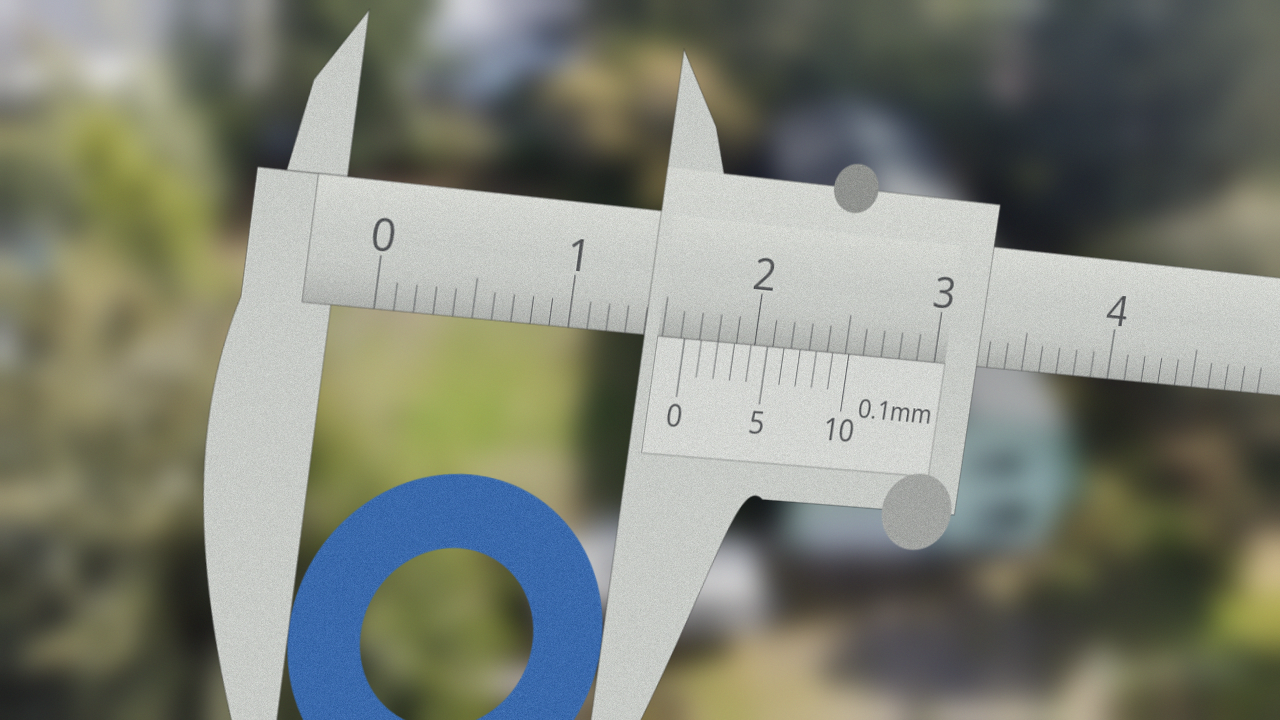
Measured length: 16.2 mm
